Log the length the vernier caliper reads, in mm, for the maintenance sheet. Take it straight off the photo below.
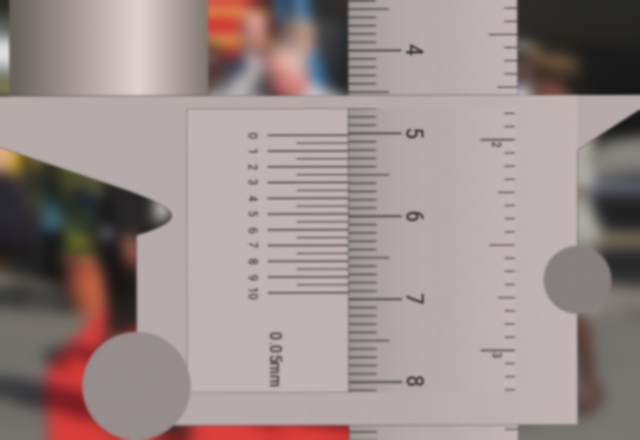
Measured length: 50.2 mm
